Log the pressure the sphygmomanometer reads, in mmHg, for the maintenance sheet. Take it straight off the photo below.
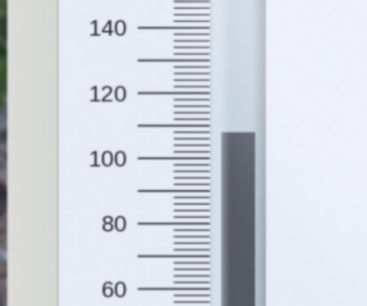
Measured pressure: 108 mmHg
